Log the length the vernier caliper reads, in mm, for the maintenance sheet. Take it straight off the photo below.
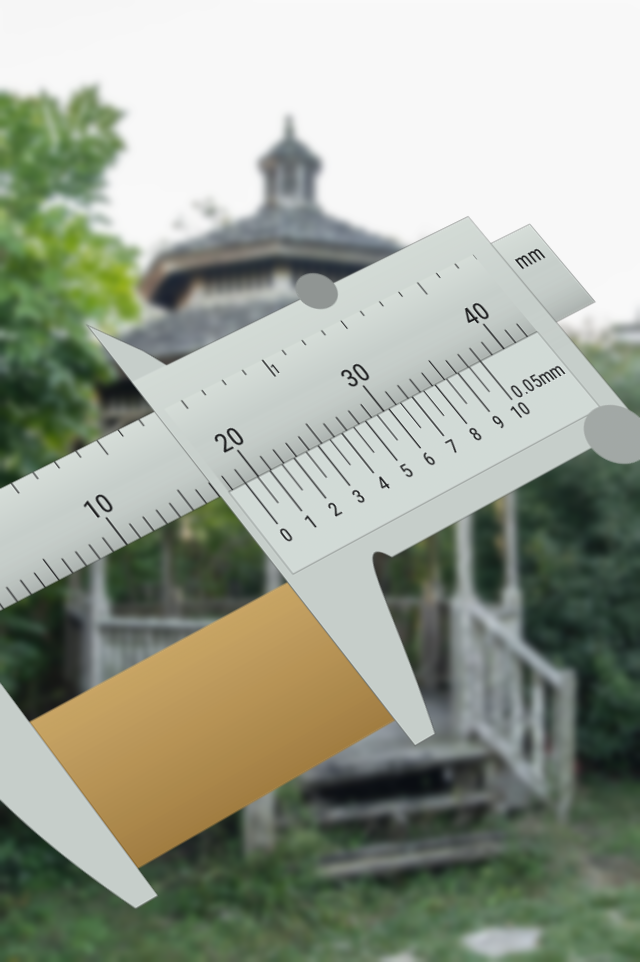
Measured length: 19.0 mm
